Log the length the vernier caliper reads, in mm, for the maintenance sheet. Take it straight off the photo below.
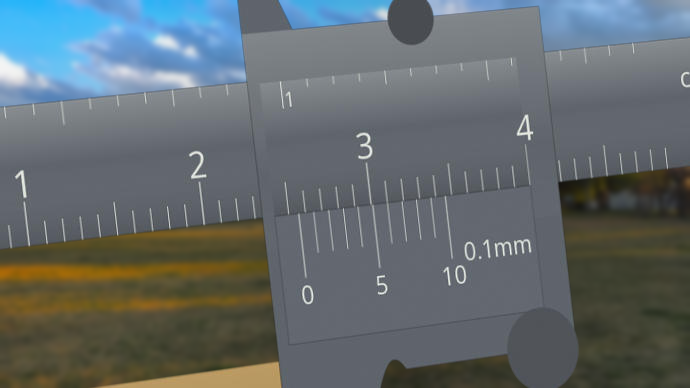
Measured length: 25.6 mm
